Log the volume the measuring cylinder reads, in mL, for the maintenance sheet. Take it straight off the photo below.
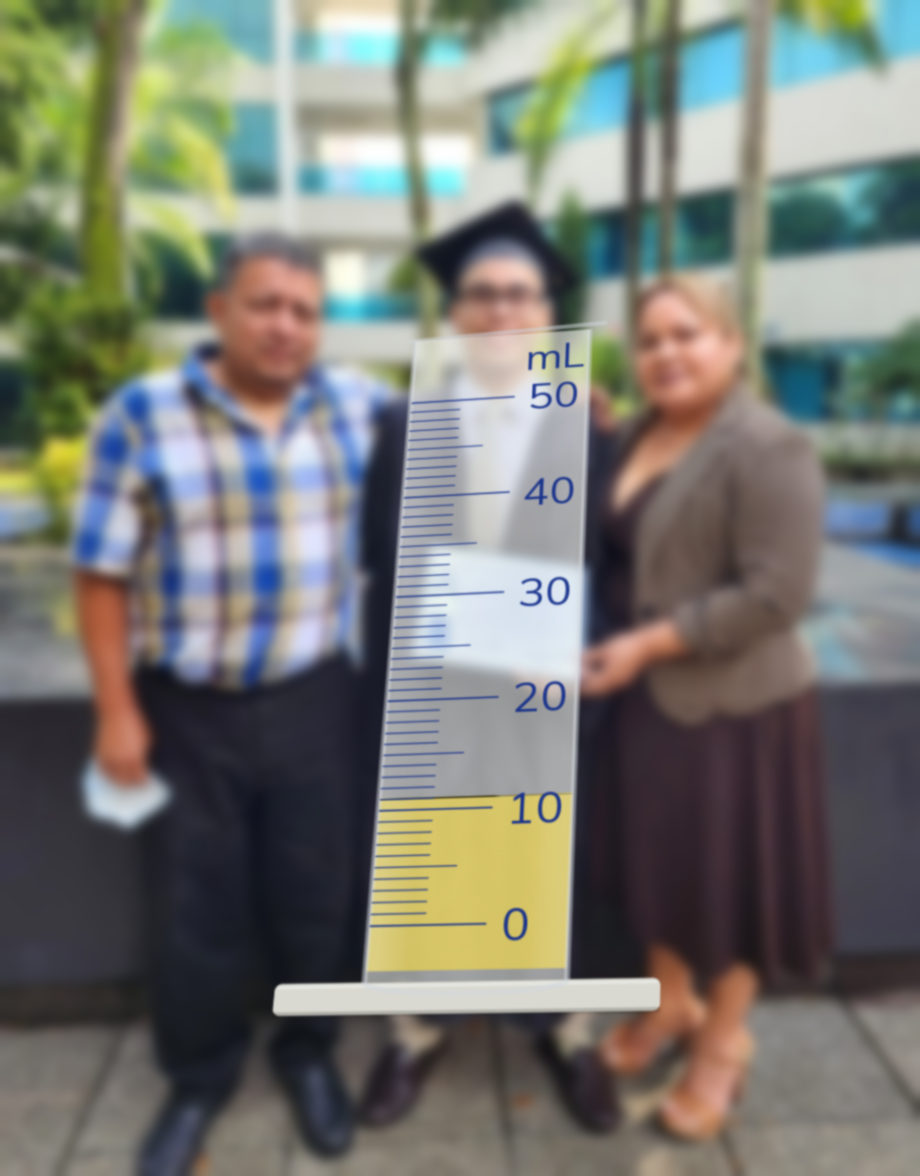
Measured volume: 11 mL
